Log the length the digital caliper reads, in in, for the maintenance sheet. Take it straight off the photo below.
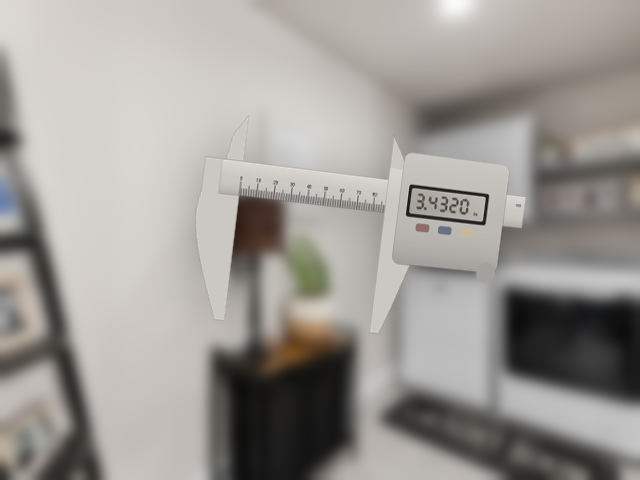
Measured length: 3.4320 in
